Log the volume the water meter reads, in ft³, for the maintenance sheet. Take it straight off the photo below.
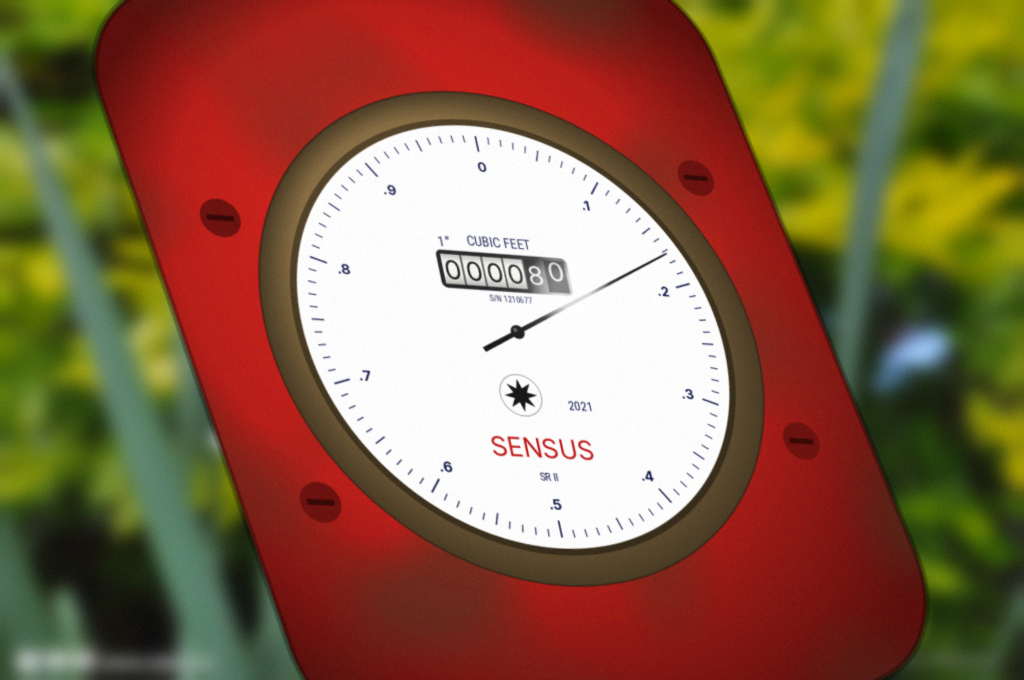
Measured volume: 80.17 ft³
